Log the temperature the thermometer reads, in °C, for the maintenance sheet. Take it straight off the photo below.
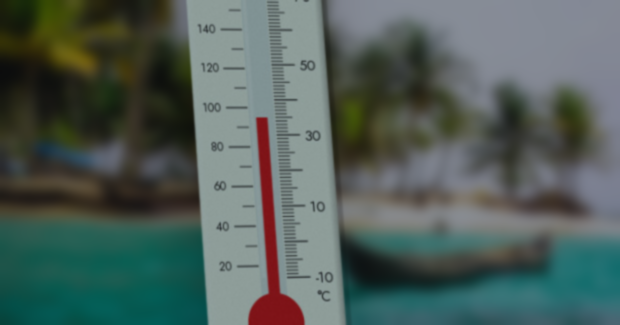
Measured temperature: 35 °C
